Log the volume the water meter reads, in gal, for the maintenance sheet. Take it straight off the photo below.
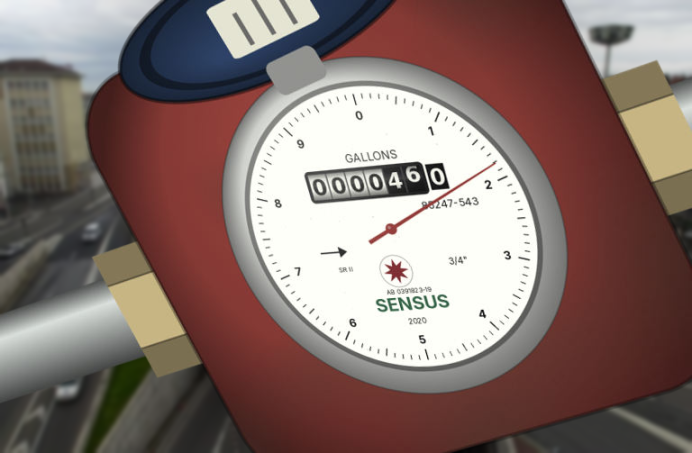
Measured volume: 461.8 gal
